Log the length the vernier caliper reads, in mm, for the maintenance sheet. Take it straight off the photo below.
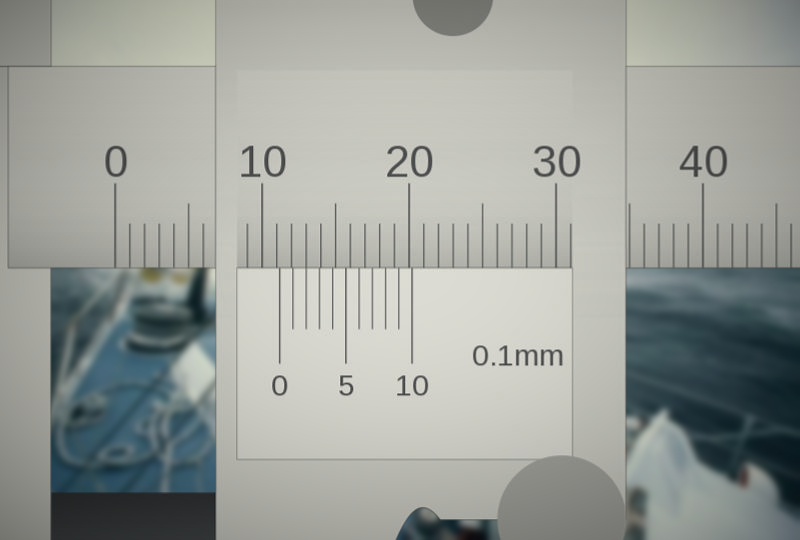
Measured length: 11.2 mm
